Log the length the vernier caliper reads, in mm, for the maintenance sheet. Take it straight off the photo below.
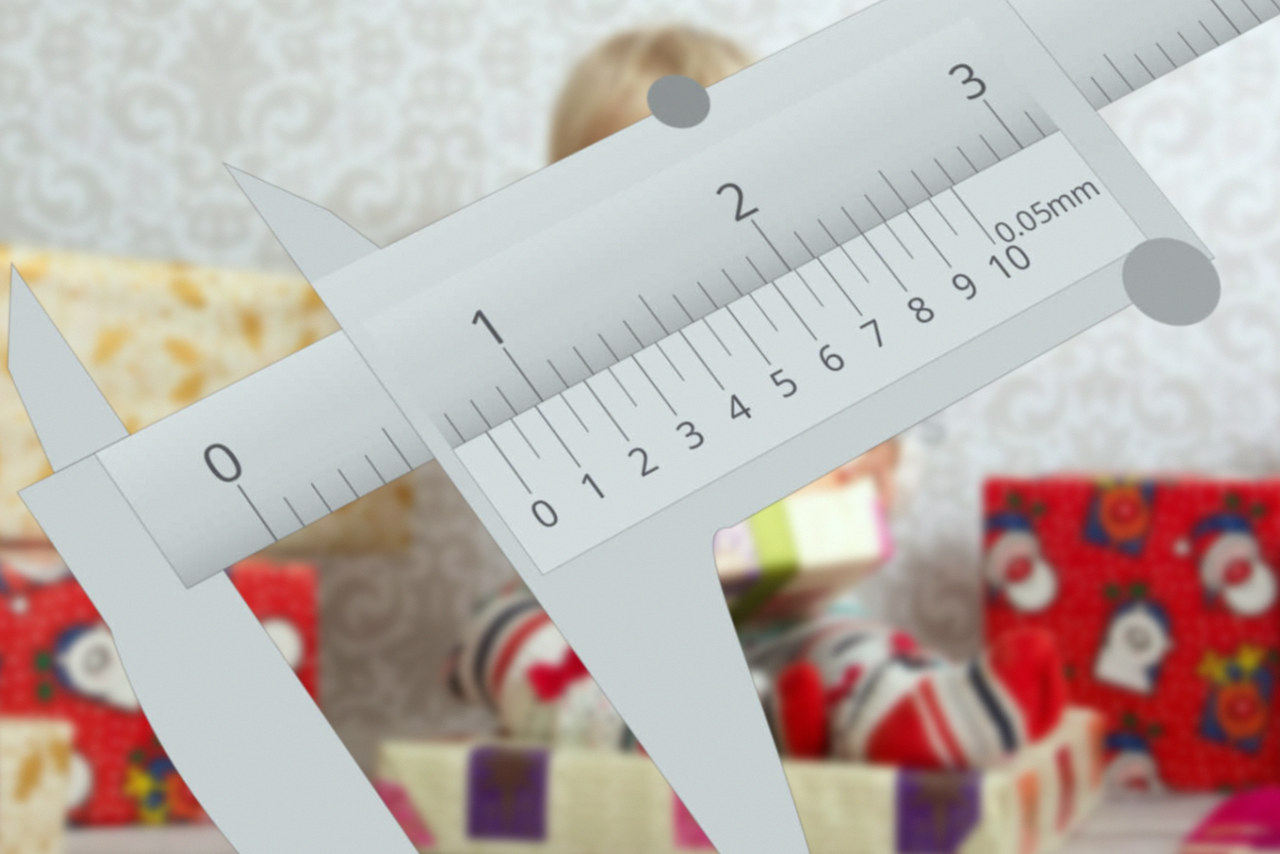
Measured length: 7.8 mm
